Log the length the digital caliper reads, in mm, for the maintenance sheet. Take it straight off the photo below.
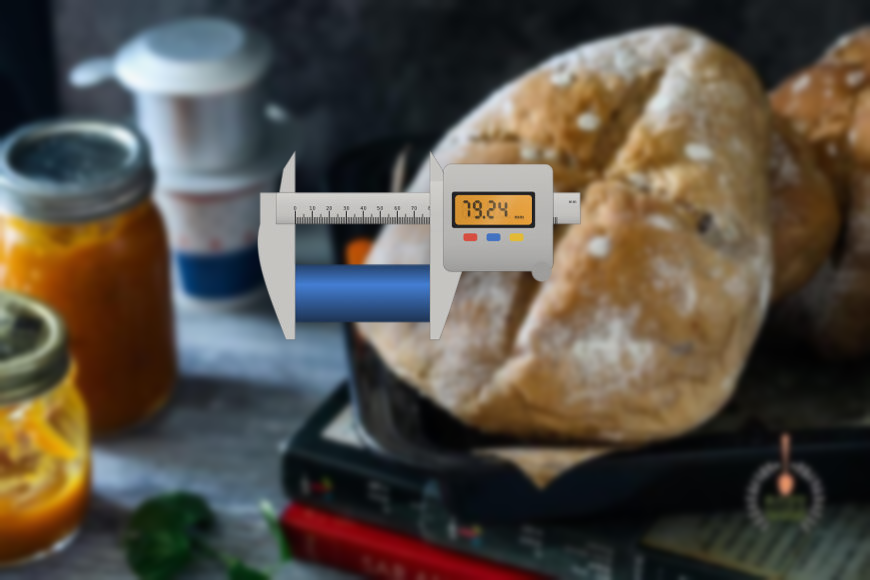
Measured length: 79.24 mm
